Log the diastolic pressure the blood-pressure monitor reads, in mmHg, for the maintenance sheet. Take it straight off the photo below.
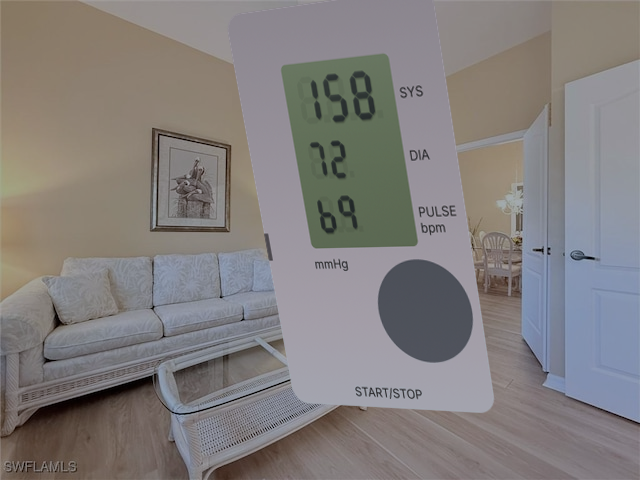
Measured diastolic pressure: 72 mmHg
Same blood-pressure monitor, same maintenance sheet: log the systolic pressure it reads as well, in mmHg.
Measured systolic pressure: 158 mmHg
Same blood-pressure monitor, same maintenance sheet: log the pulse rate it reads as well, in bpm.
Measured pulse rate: 69 bpm
